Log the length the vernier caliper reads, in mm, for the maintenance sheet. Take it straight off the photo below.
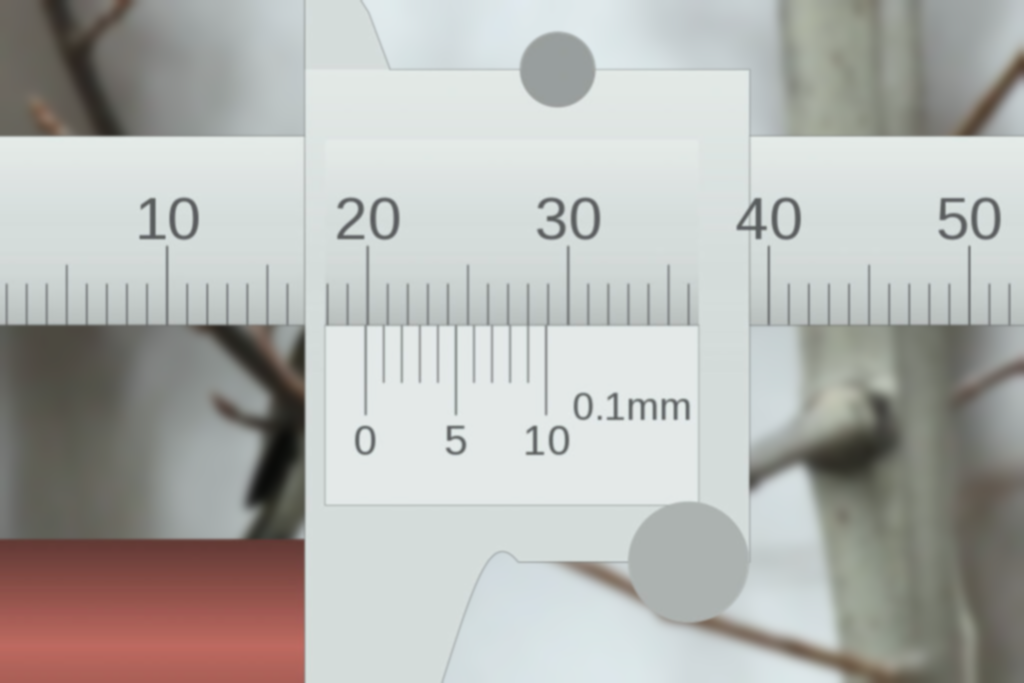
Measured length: 19.9 mm
